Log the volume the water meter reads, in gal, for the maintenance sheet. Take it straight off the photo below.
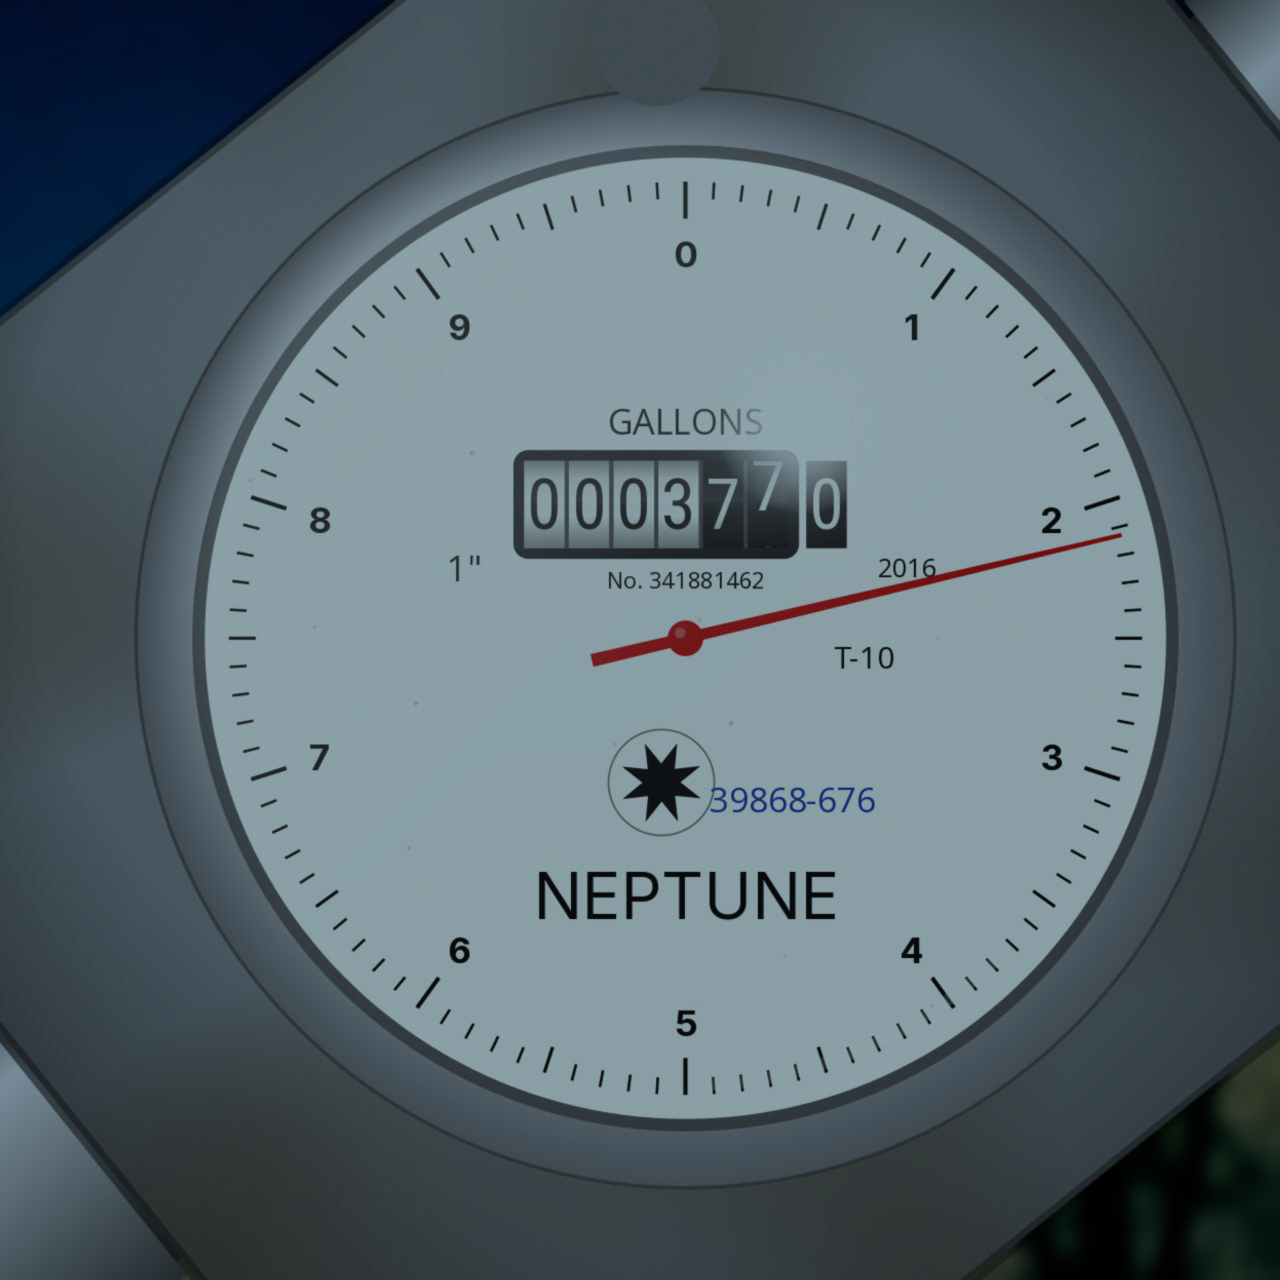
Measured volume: 3772.1 gal
